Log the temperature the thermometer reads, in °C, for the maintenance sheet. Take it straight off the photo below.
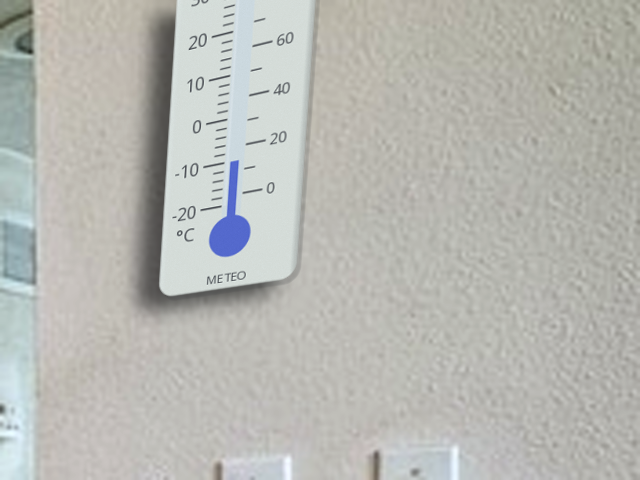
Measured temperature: -10 °C
